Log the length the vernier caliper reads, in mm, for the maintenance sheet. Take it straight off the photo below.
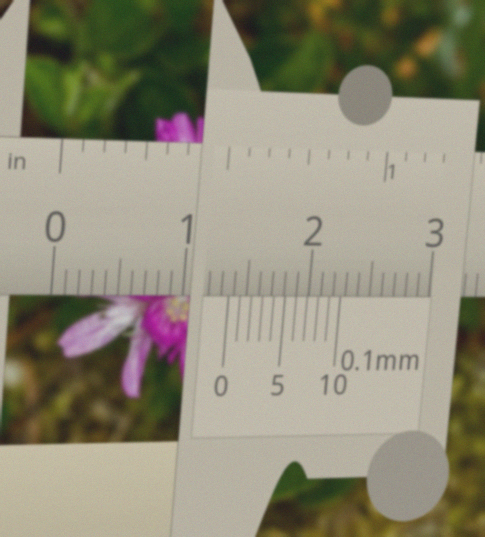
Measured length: 13.6 mm
